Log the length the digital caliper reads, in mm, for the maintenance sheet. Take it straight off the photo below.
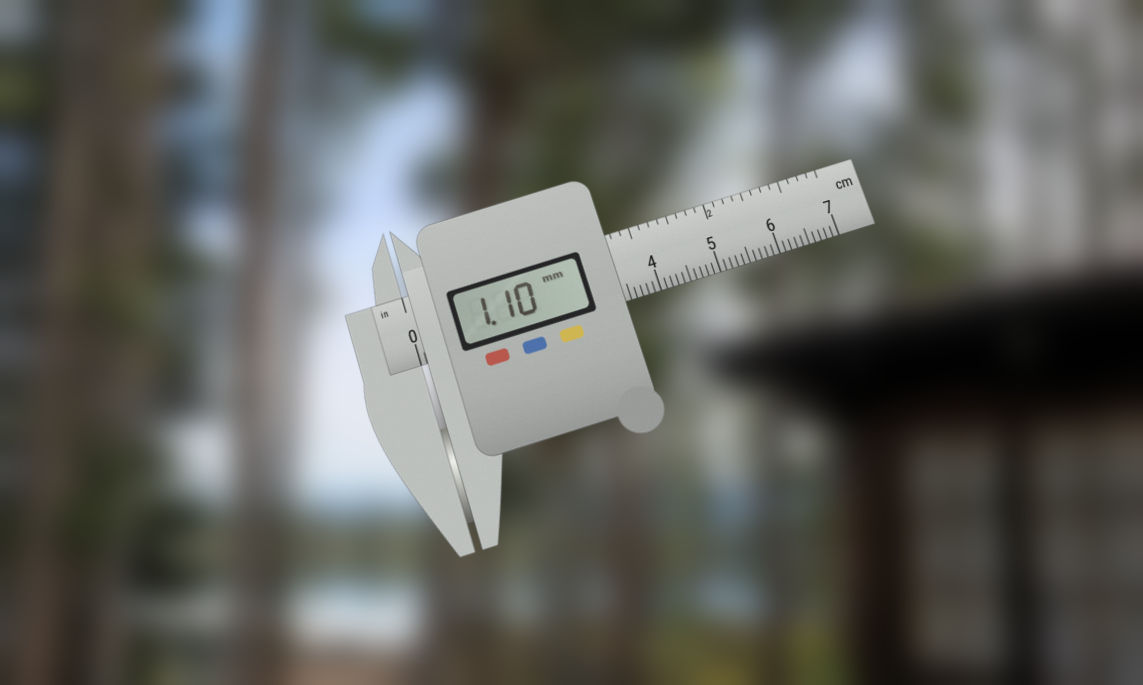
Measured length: 1.10 mm
